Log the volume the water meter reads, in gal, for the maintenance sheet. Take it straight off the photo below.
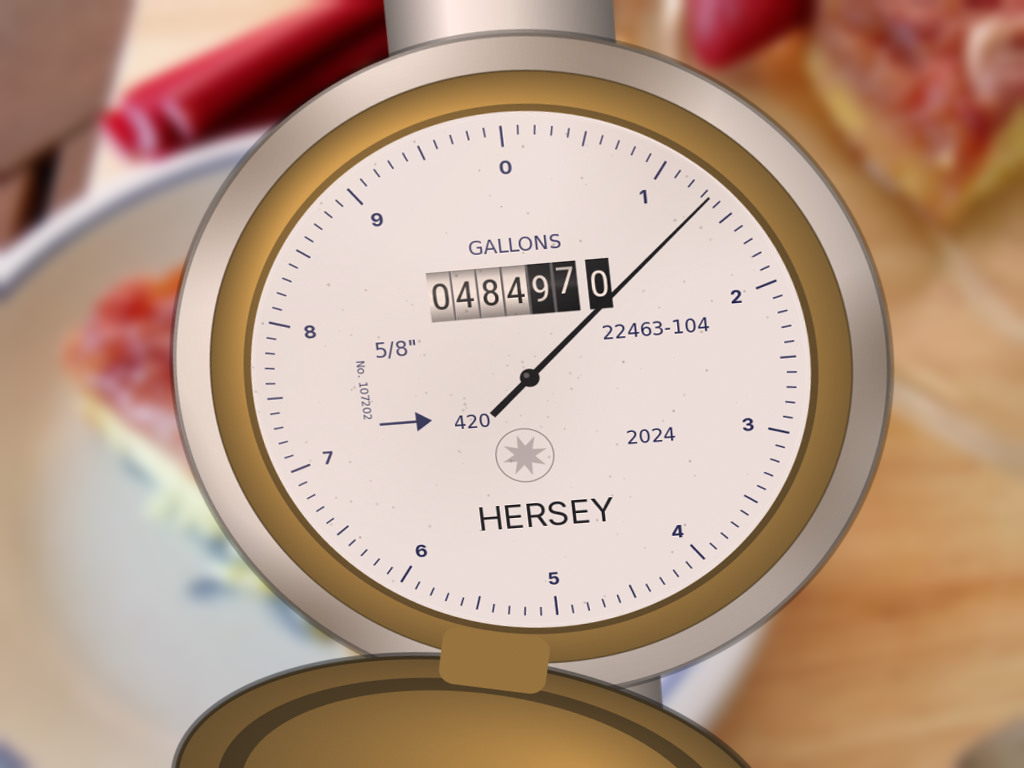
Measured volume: 484971.3 gal
